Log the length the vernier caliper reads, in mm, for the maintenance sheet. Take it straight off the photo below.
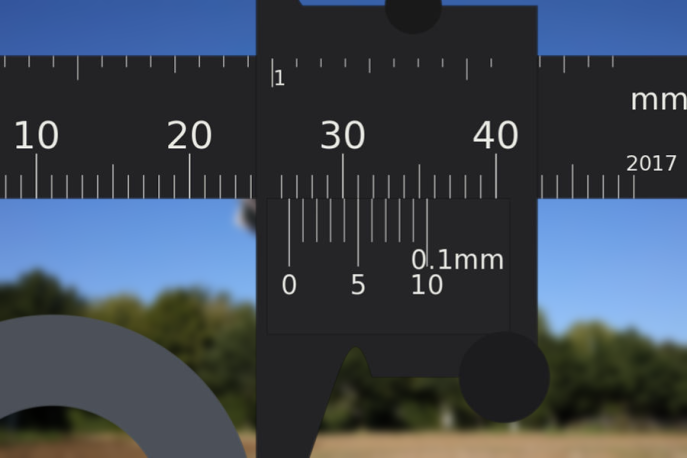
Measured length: 26.5 mm
